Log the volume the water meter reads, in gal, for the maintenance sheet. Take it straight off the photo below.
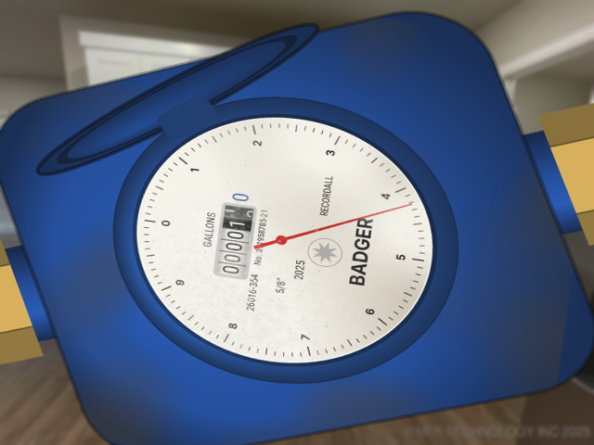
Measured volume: 114.2 gal
